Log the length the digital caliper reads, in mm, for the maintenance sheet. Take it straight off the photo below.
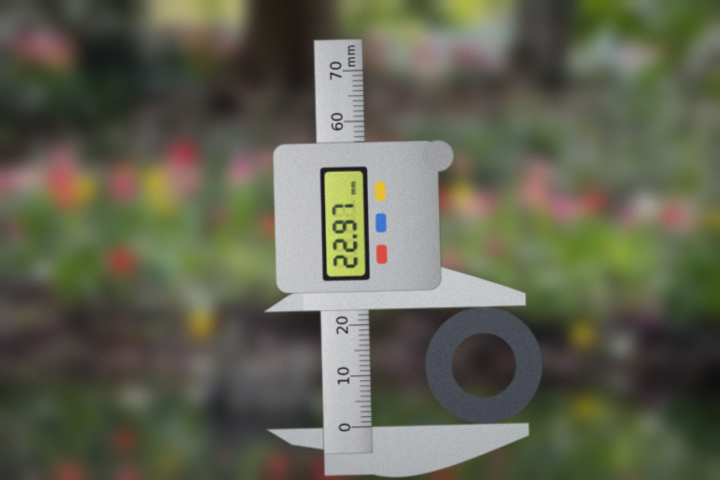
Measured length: 22.97 mm
